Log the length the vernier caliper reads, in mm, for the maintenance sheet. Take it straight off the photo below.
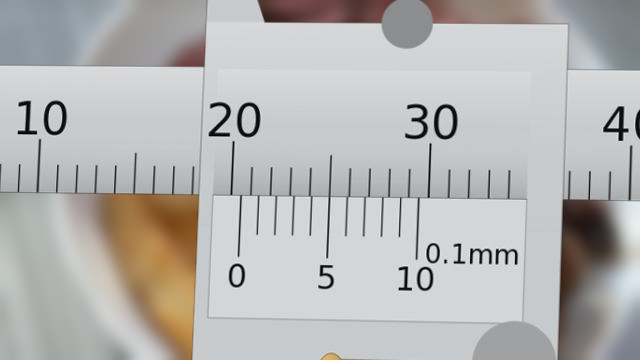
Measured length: 20.5 mm
